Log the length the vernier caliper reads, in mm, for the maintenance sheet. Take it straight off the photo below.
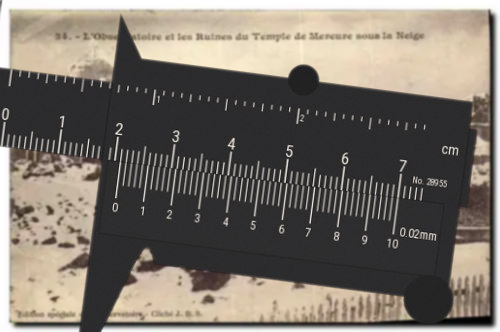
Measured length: 21.0 mm
